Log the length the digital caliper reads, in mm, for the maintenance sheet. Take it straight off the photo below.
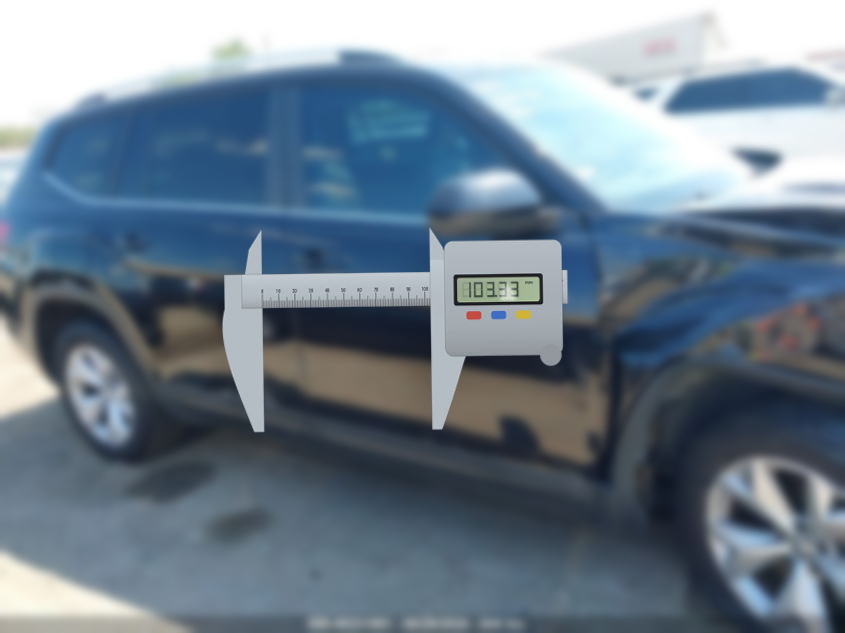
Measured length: 103.33 mm
